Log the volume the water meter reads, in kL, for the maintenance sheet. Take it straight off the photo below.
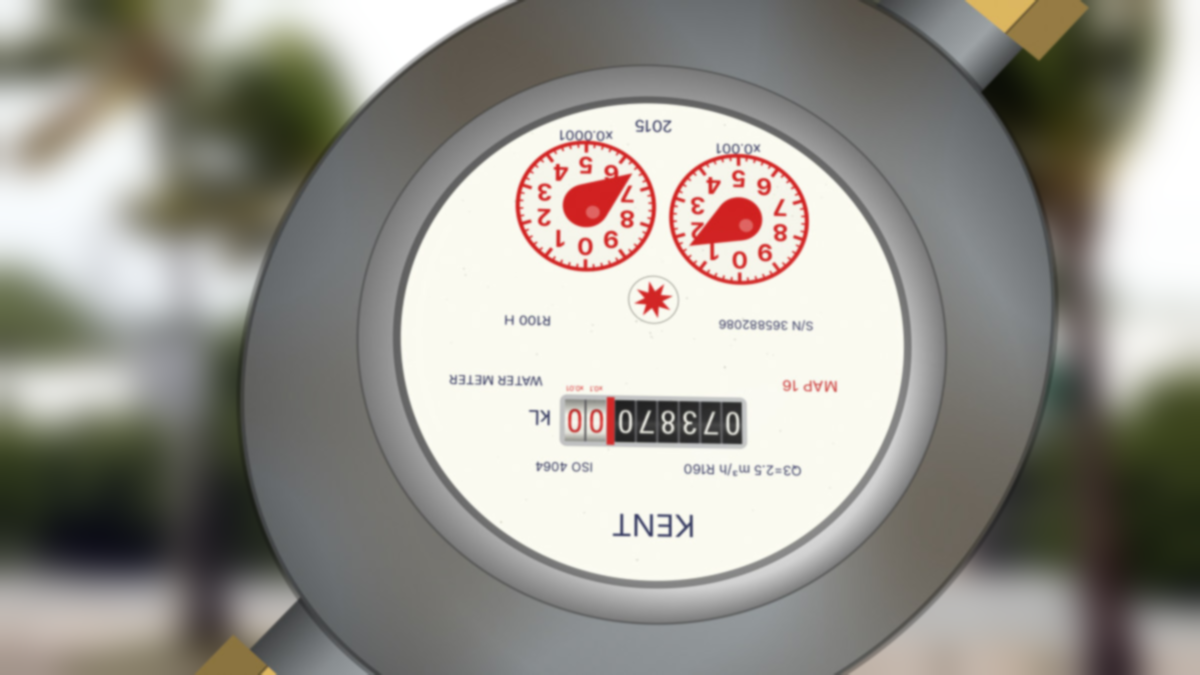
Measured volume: 73870.0016 kL
